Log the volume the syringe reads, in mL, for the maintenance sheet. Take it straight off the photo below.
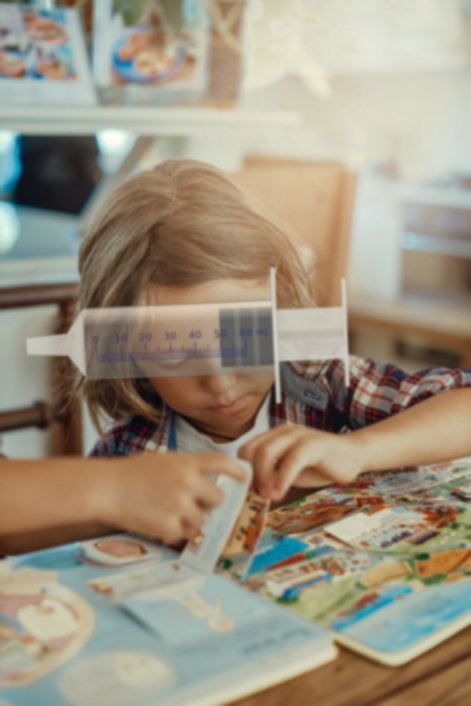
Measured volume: 50 mL
